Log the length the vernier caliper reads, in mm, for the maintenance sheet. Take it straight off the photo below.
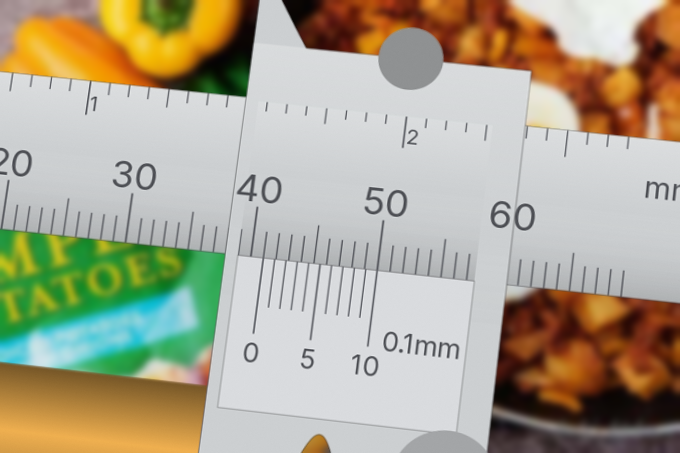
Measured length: 41.0 mm
